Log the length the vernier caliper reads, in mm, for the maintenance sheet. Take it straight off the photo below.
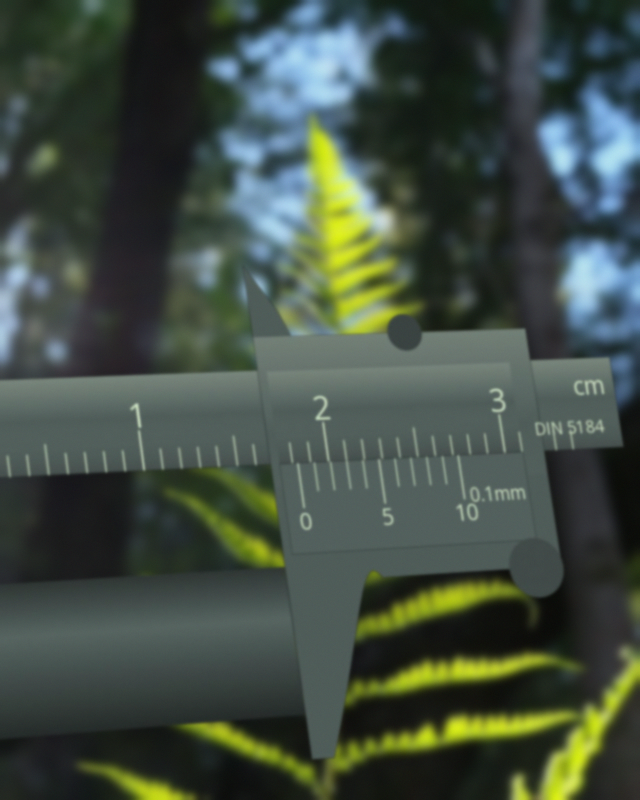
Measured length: 18.3 mm
